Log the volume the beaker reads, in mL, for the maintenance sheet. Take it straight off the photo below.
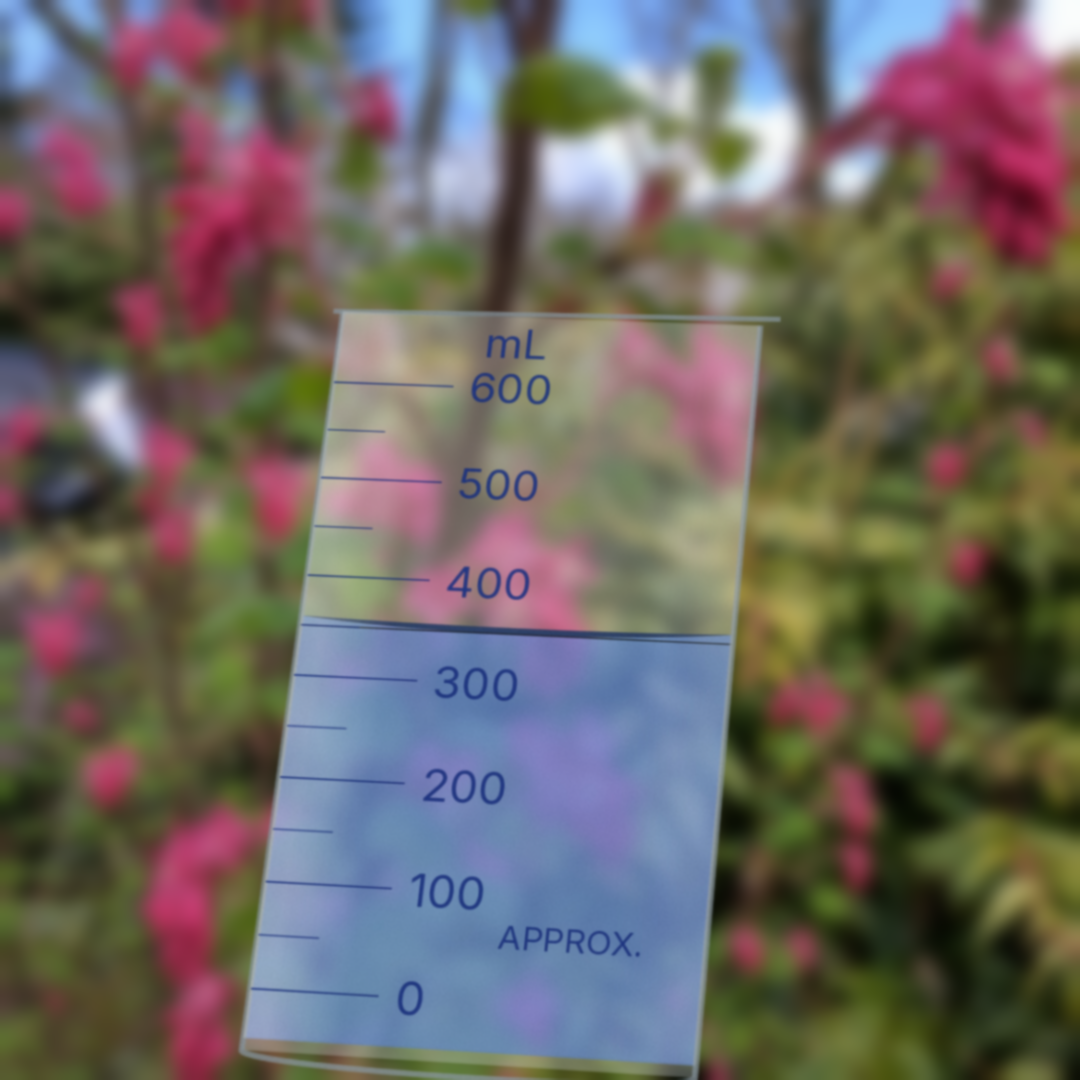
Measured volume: 350 mL
